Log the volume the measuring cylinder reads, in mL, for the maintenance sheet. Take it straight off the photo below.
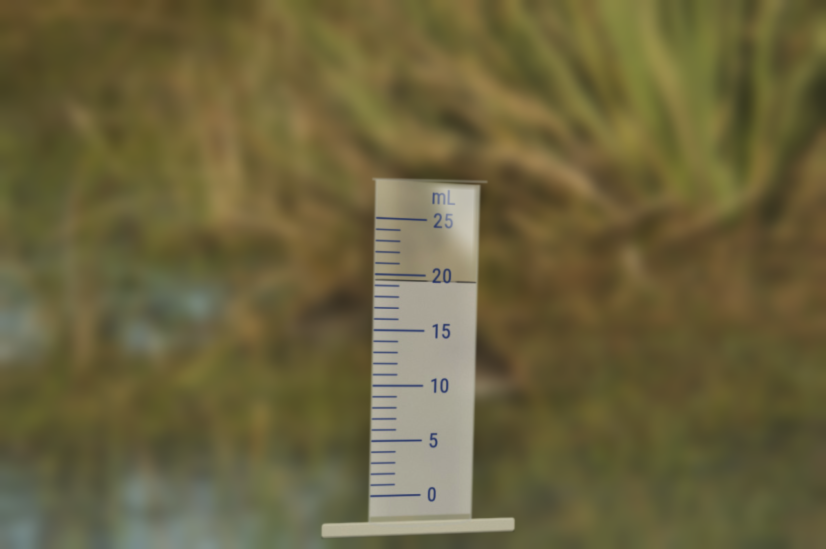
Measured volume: 19.5 mL
